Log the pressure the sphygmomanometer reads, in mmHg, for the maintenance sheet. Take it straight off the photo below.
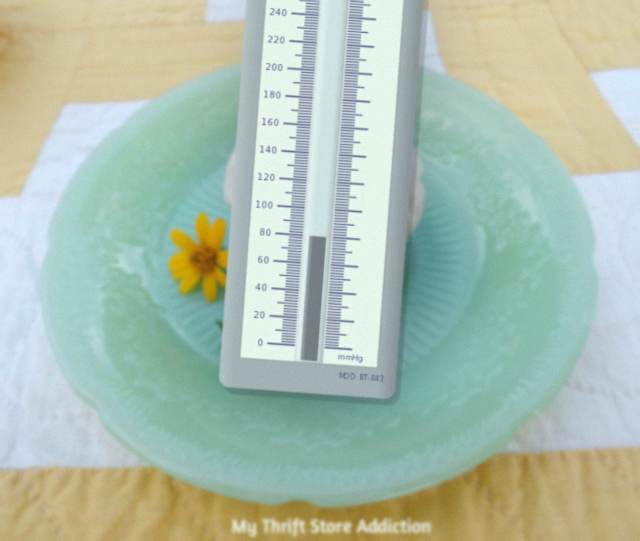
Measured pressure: 80 mmHg
